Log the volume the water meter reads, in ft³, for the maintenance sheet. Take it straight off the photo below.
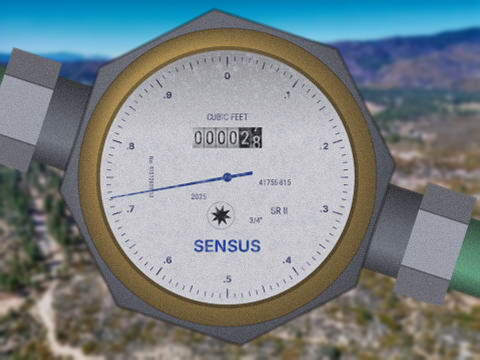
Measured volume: 27.72 ft³
